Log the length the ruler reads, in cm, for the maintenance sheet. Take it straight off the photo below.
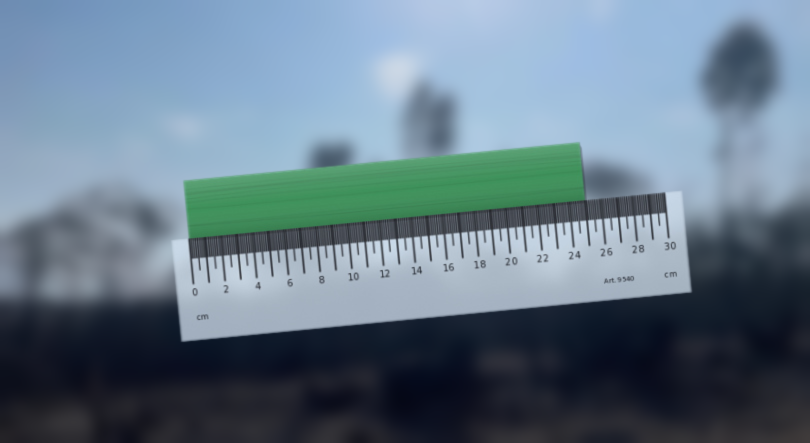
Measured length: 25 cm
